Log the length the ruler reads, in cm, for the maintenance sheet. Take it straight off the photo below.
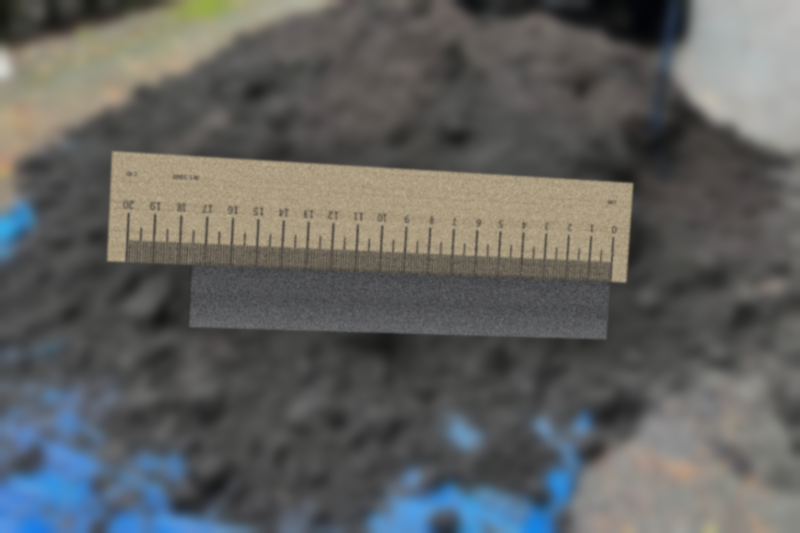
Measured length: 17.5 cm
